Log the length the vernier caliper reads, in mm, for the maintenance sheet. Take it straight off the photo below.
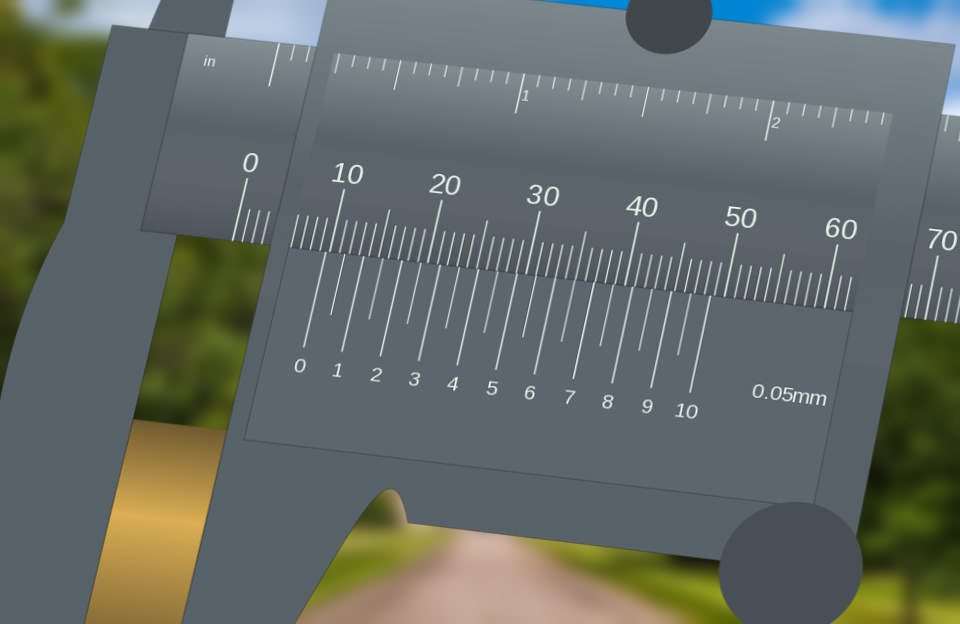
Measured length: 9.6 mm
